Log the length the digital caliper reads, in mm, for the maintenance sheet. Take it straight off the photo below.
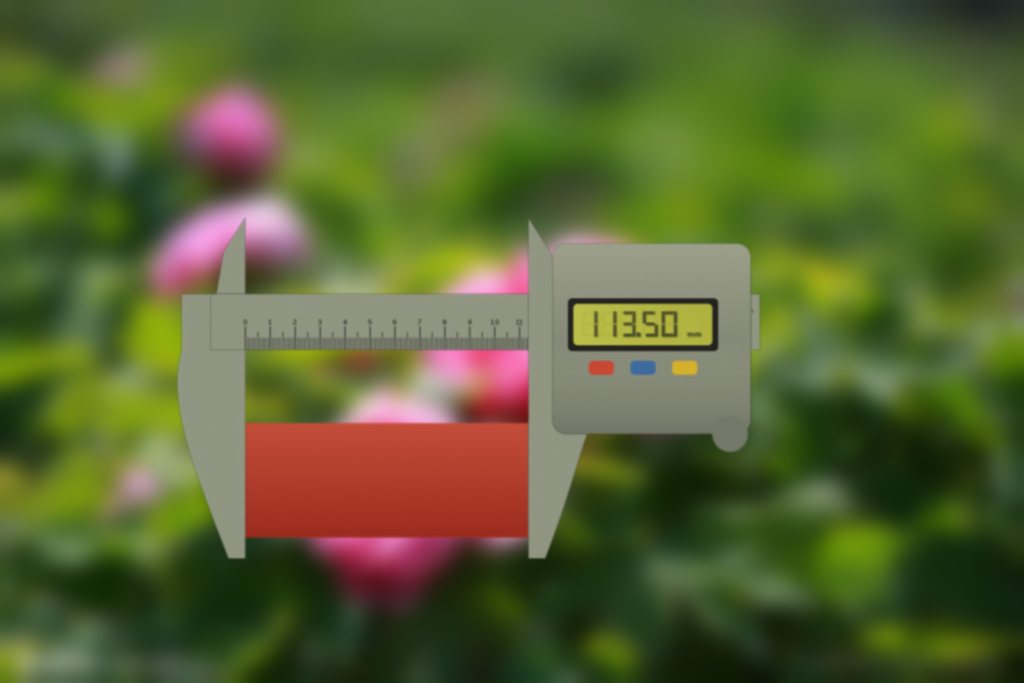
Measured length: 113.50 mm
